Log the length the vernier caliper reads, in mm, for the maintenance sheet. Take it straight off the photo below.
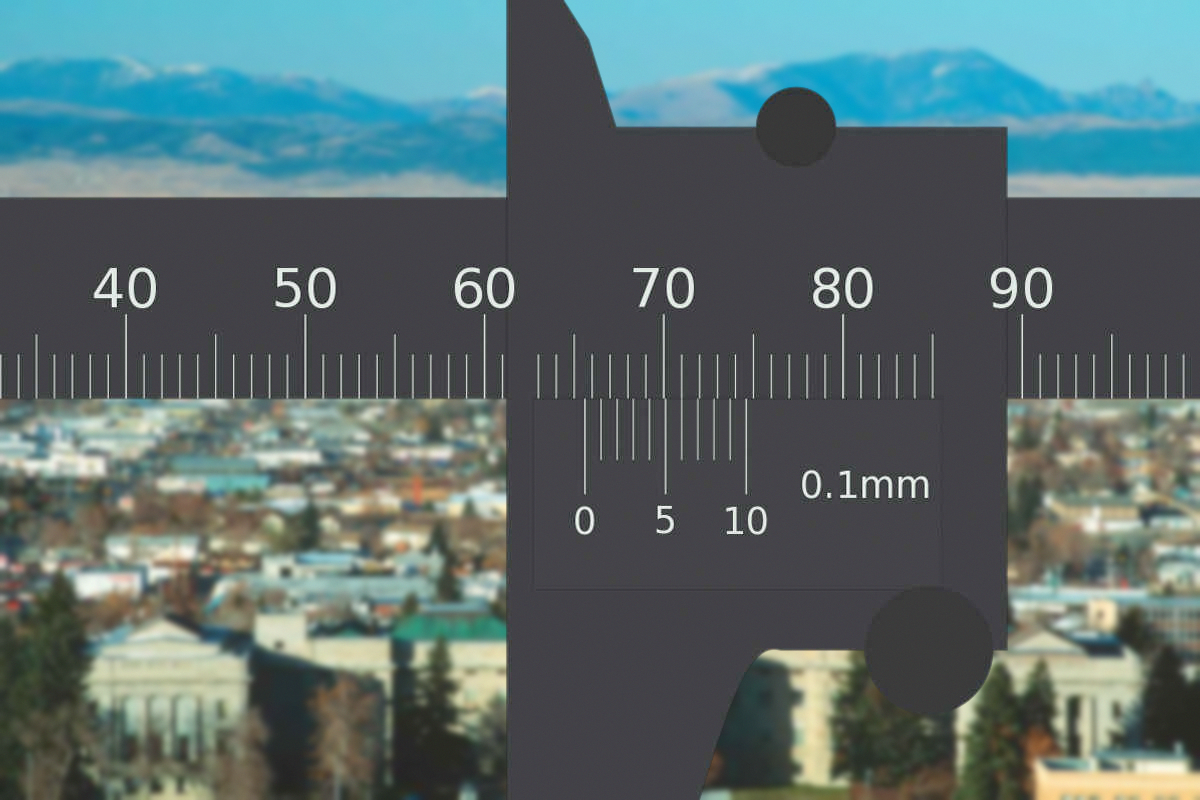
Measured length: 65.6 mm
